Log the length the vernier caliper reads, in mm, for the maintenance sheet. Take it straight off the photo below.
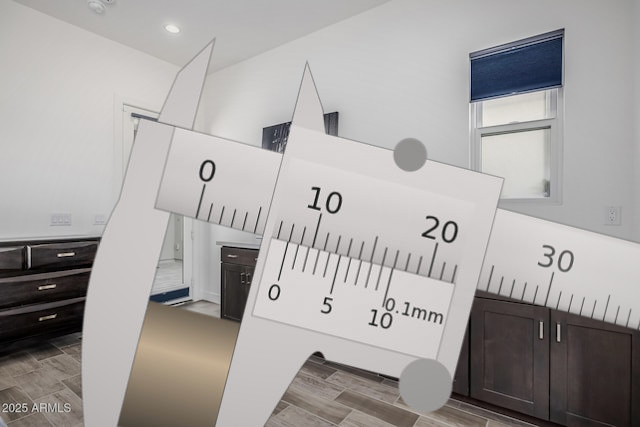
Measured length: 7.9 mm
